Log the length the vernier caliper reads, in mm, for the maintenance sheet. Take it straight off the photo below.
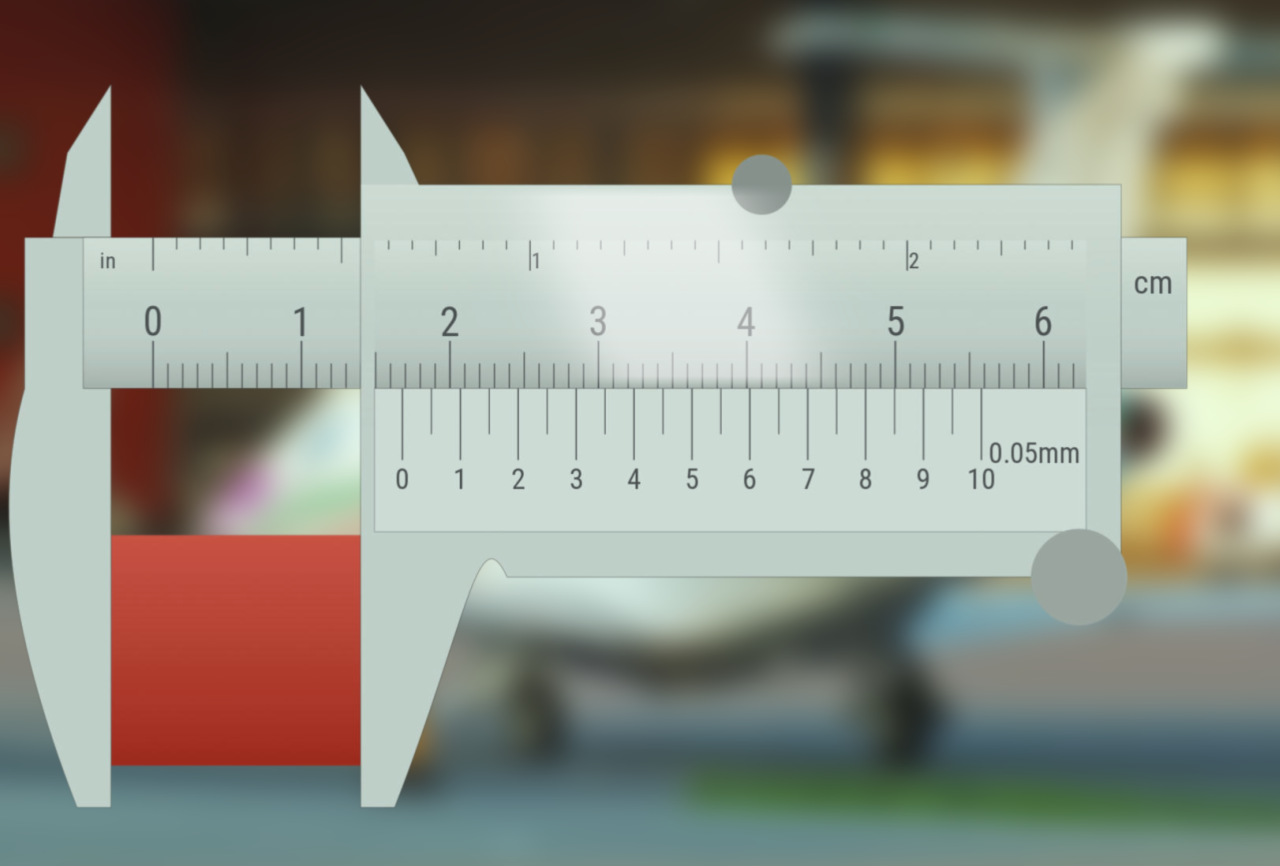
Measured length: 16.8 mm
